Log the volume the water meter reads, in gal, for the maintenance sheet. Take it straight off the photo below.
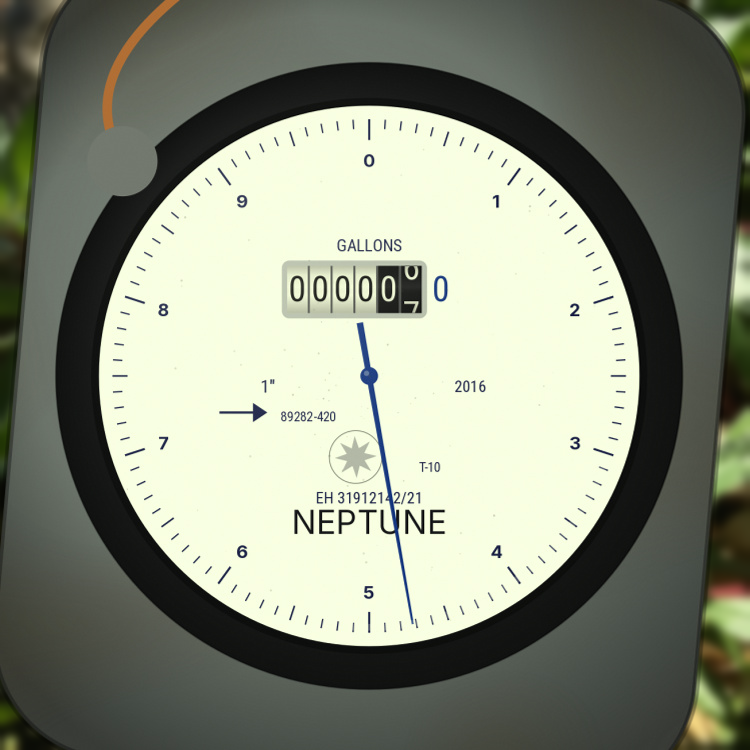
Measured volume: 64.7 gal
